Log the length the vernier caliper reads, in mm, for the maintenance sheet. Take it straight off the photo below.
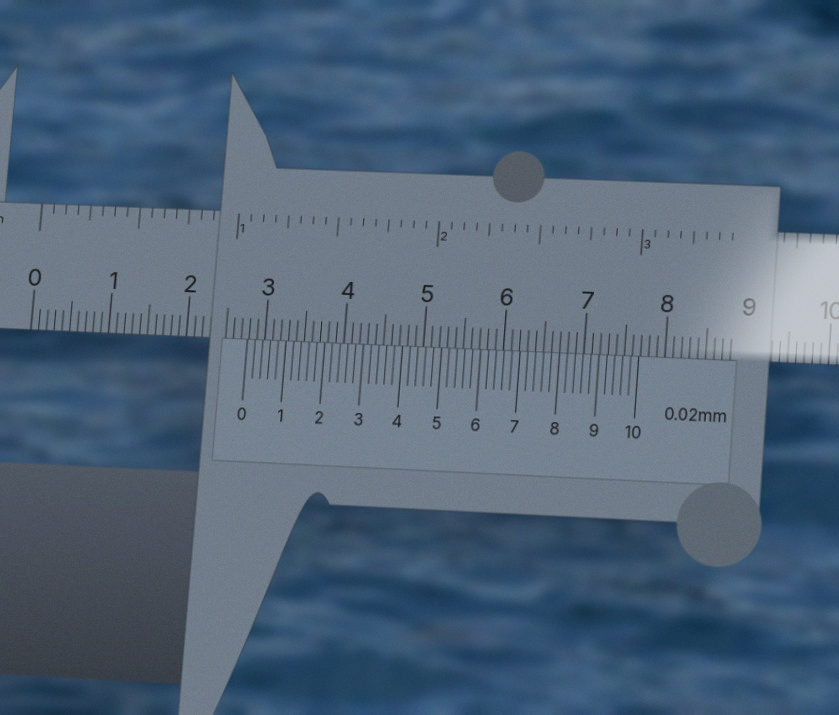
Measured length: 27.8 mm
